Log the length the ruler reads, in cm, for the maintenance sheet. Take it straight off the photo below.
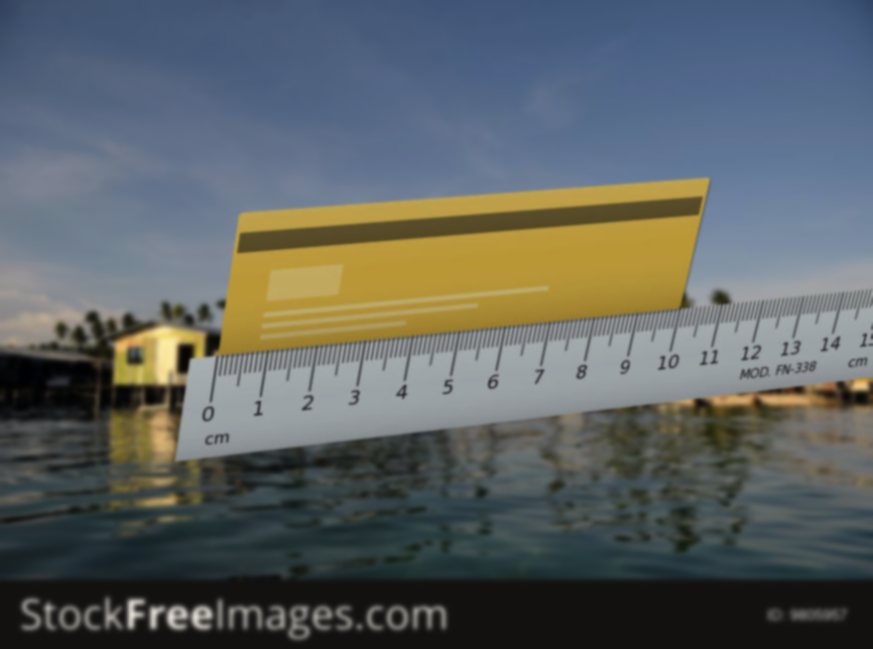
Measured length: 10 cm
